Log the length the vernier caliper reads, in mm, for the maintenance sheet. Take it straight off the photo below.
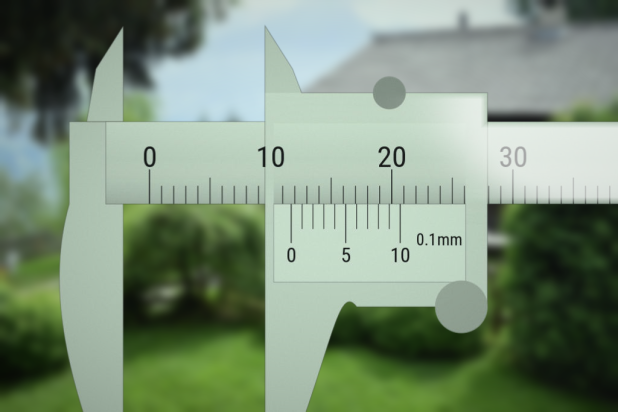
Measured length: 11.7 mm
